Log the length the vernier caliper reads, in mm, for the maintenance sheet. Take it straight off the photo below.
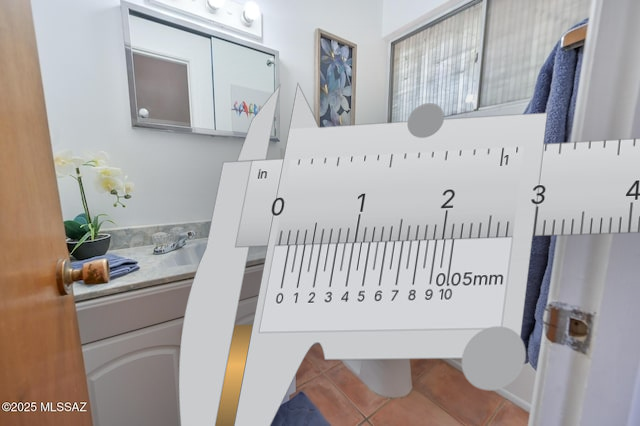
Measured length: 2.2 mm
